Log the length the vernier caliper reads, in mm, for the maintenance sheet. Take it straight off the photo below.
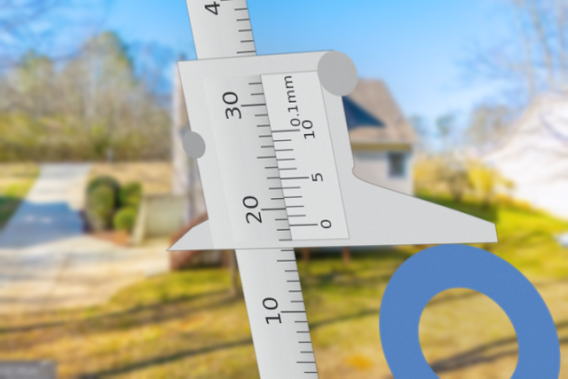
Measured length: 18.4 mm
